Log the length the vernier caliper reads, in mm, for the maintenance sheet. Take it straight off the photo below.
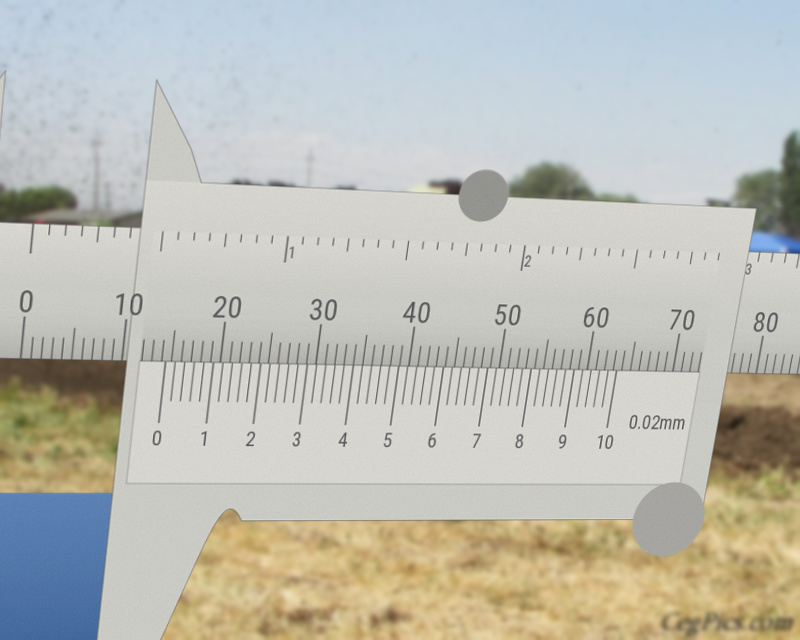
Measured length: 14.4 mm
